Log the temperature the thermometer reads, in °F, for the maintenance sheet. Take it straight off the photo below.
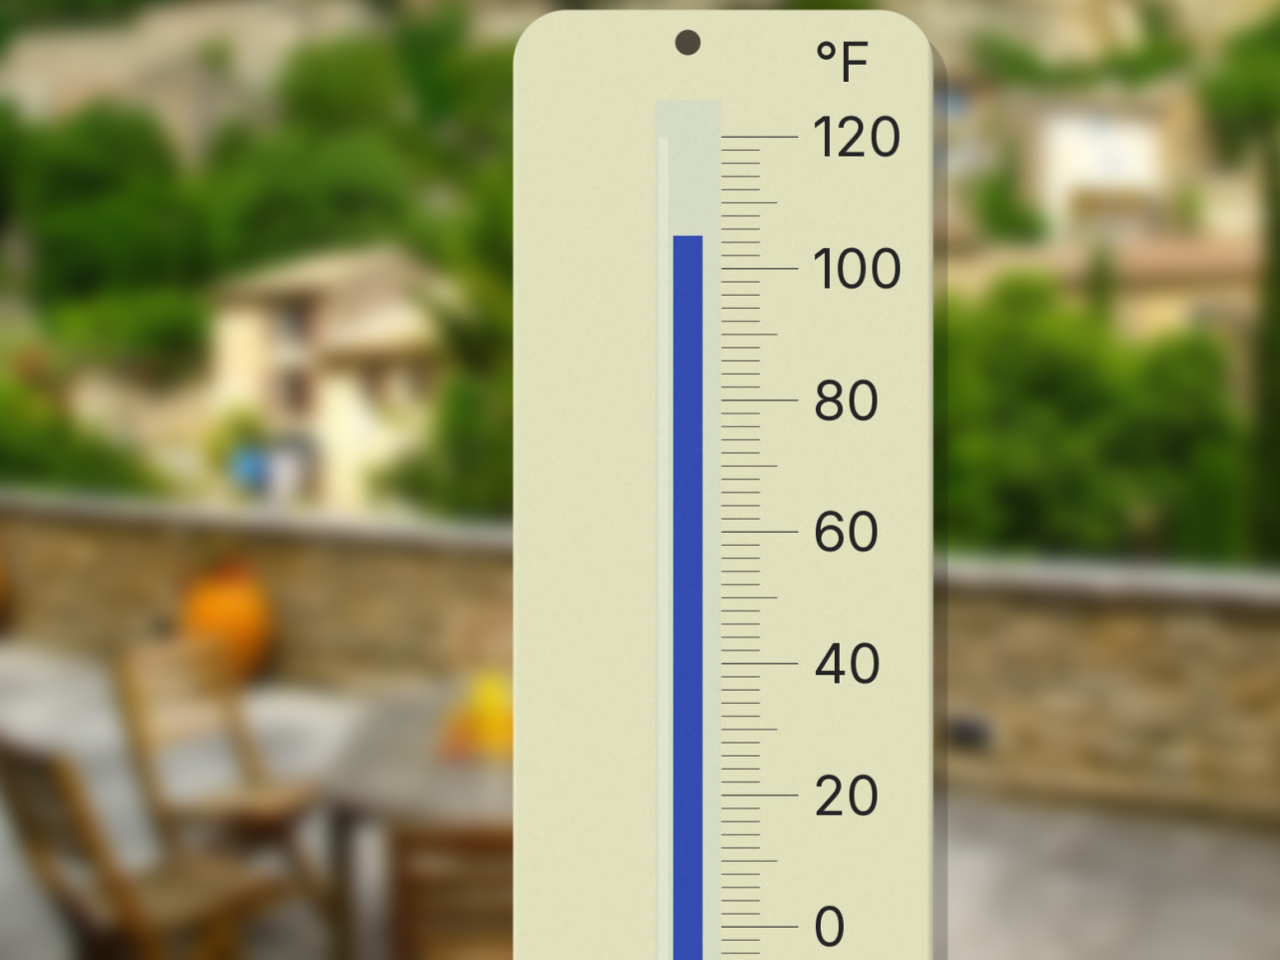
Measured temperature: 105 °F
